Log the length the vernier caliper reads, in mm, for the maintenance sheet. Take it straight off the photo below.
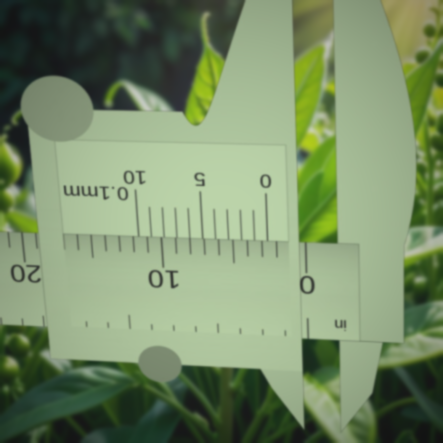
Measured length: 2.6 mm
